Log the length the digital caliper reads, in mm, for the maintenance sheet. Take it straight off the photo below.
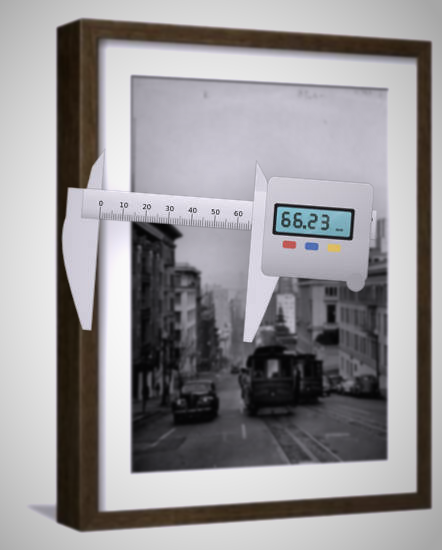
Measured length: 66.23 mm
